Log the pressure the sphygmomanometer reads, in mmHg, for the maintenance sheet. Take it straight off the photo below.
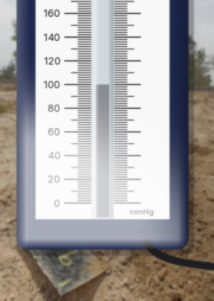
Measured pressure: 100 mmHg
